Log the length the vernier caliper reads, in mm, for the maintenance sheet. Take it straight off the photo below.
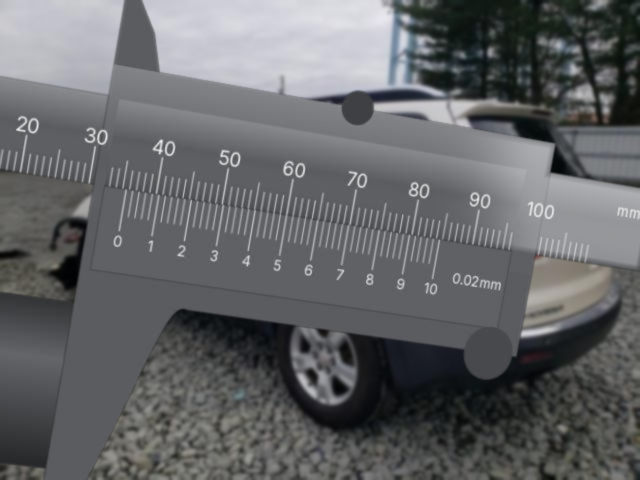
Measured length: 35.5 mm
